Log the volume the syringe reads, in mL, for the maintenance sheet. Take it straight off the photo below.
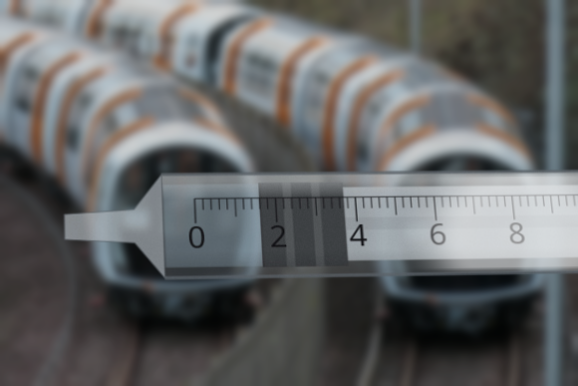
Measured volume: 1.6 mL
